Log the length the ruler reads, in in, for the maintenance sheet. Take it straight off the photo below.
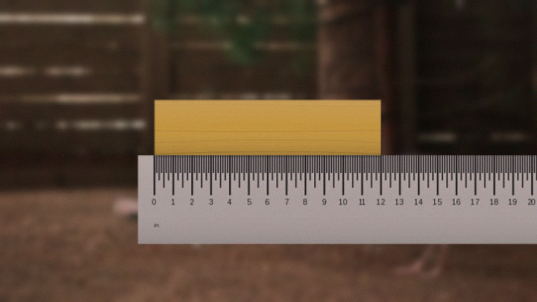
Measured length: 12 in
